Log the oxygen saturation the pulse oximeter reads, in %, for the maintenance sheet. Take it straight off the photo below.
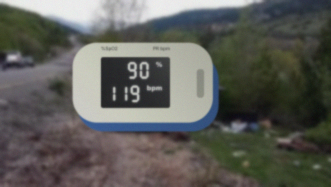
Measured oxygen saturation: 90 %
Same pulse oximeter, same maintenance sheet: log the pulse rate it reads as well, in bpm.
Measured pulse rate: 119 bpm
